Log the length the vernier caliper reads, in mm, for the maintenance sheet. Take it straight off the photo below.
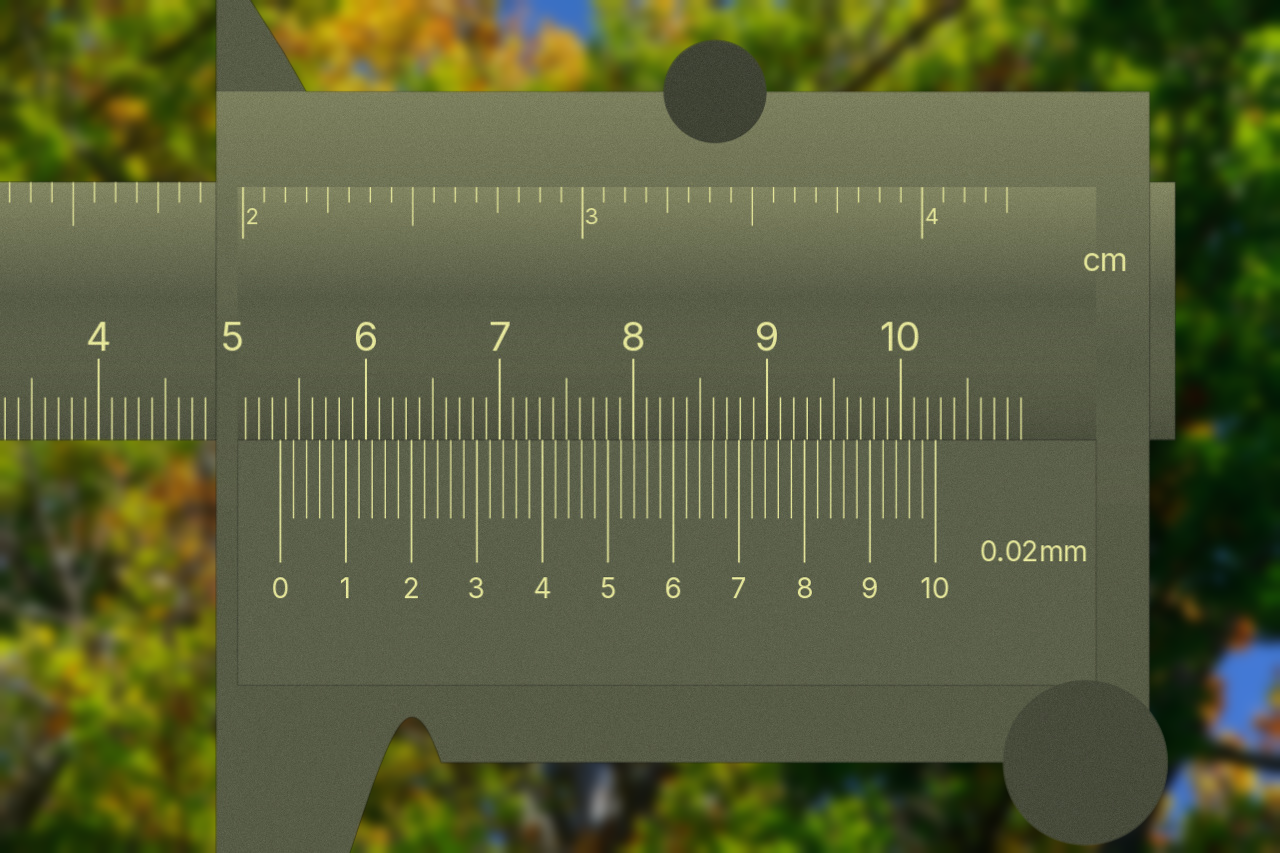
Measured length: 53.6 mm
